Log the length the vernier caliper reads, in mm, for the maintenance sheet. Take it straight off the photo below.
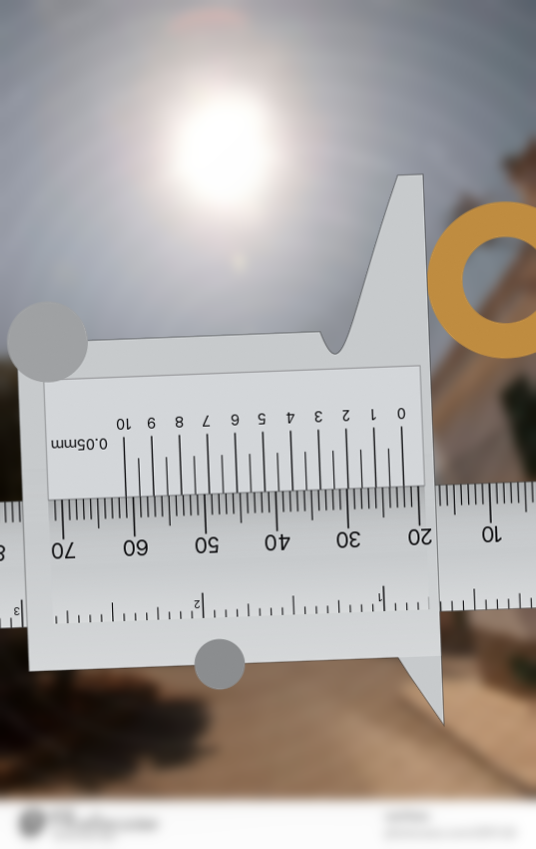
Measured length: 22.0 mm
